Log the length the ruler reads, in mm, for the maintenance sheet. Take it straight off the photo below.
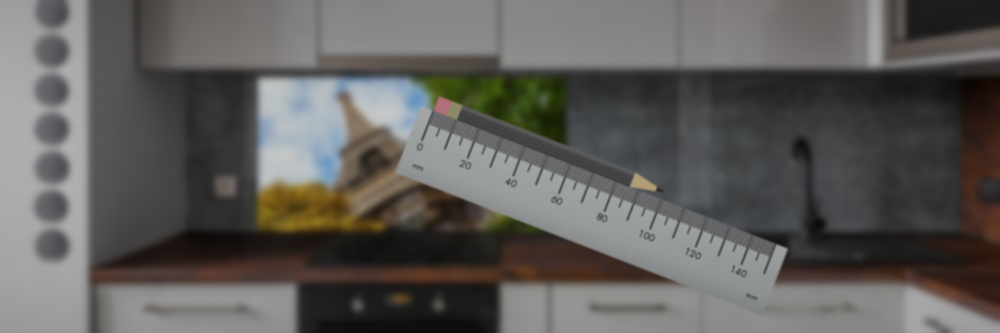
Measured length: 100 mm
